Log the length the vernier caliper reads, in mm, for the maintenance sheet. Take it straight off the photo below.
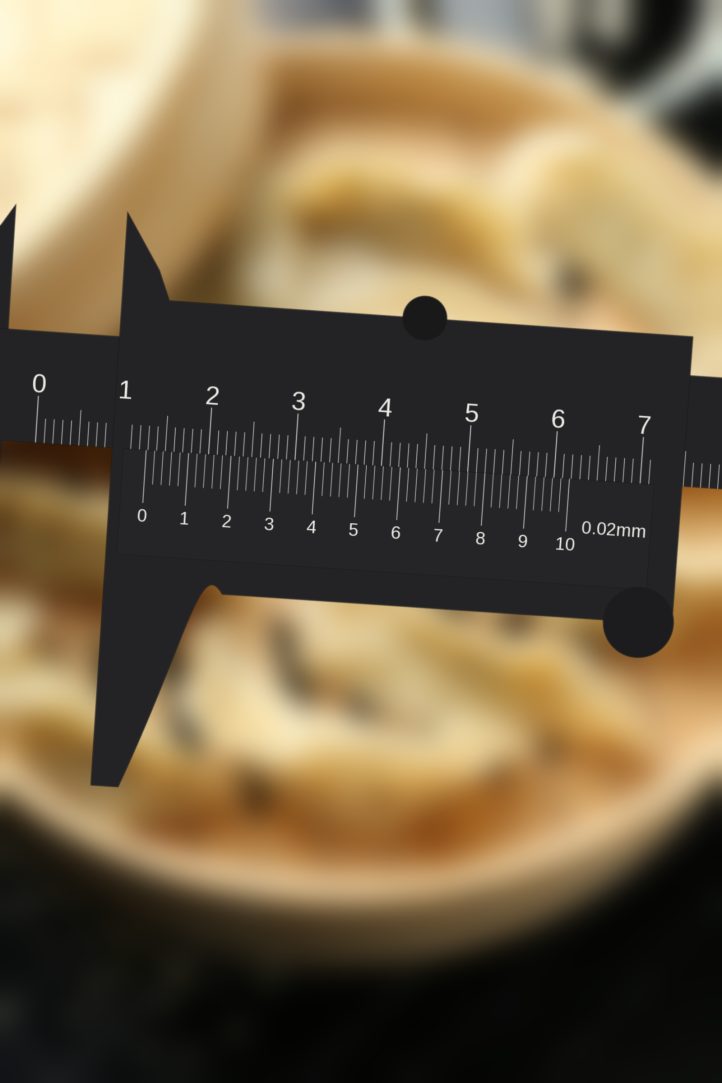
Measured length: 12.8 mm
